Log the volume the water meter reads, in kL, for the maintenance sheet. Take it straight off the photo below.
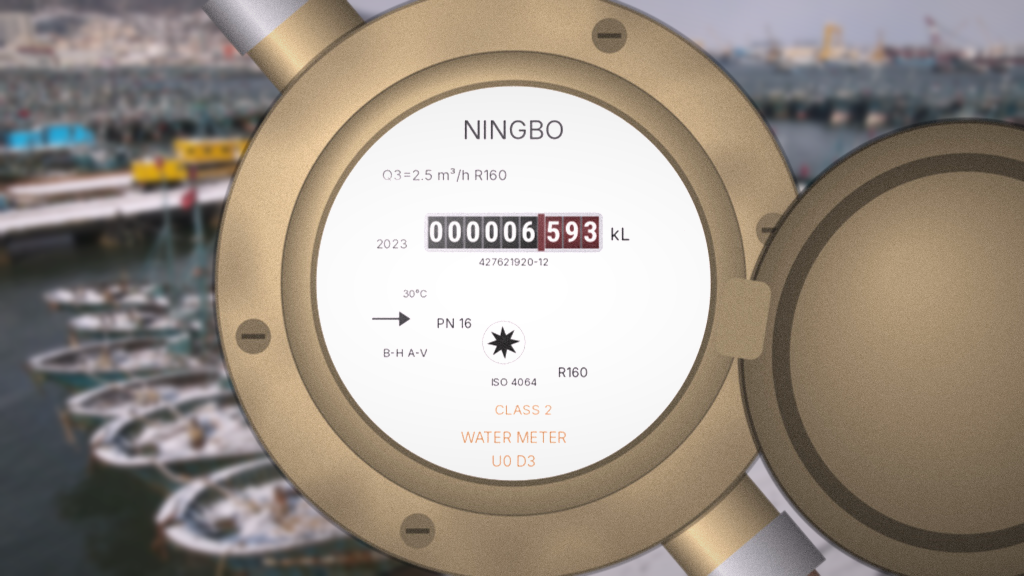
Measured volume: 6.593 kL
